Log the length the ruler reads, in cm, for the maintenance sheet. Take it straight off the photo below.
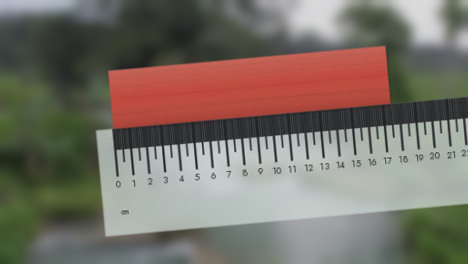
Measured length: 17.5 cm
